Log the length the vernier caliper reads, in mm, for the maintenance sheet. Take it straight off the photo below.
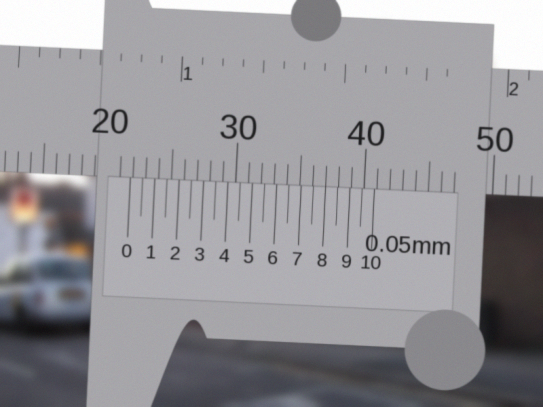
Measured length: 21.8 mm
